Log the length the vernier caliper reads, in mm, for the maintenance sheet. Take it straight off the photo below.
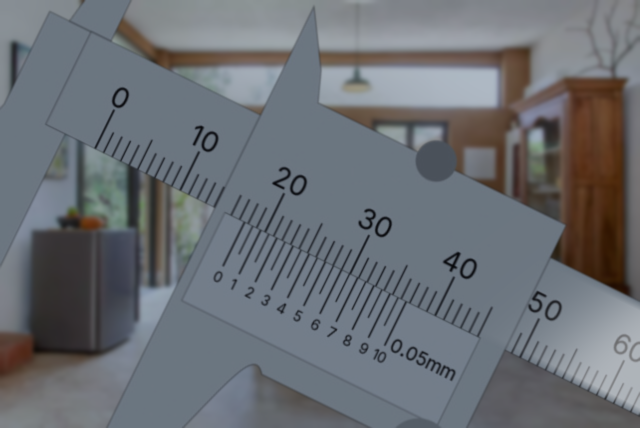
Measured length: 17.6 mm
